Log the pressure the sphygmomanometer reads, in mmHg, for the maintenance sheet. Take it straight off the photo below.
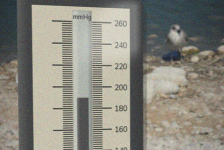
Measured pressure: 190 mmHg
